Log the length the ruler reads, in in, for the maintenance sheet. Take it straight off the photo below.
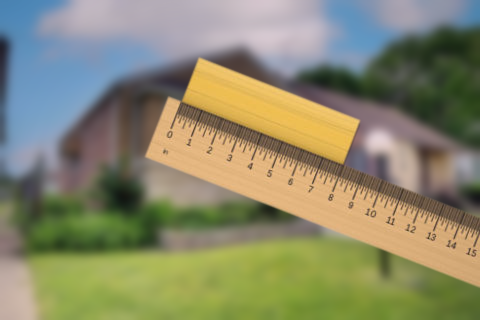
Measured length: 8 in
